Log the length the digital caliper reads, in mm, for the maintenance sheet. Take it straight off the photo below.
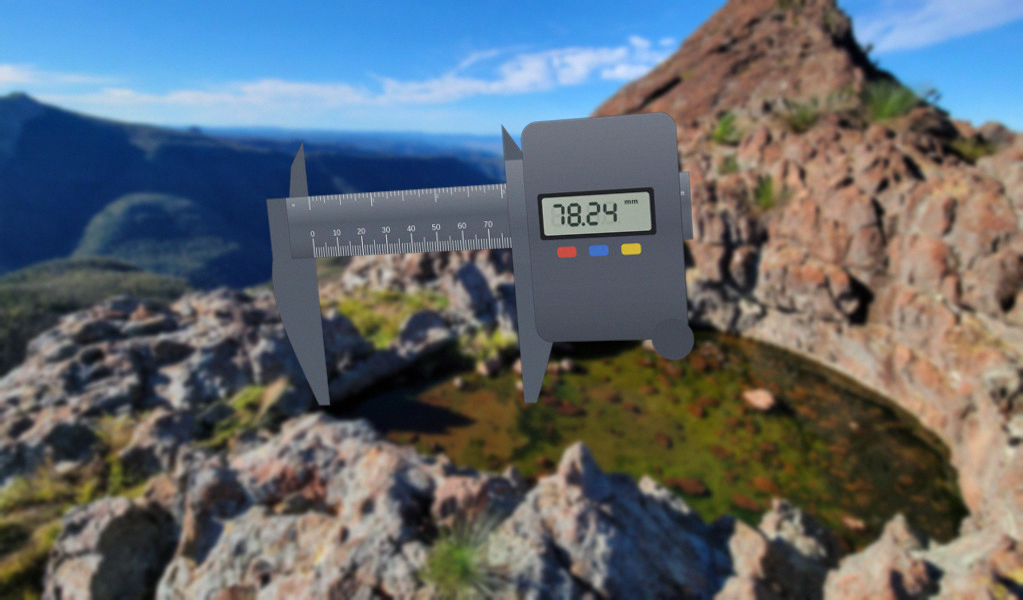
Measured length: 78.24 mm
